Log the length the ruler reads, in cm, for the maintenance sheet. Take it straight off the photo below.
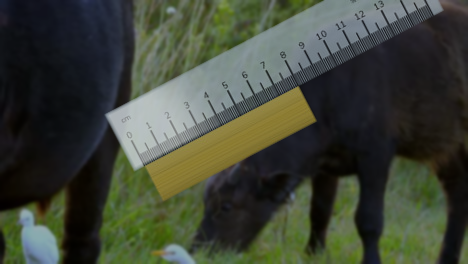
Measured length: 8 cm
